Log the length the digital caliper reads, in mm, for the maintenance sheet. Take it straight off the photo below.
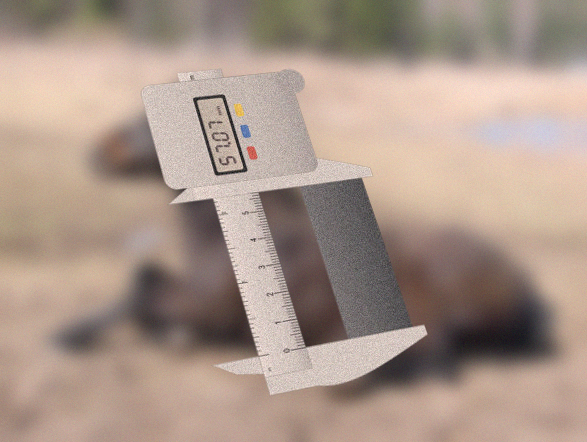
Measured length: 57.07 mm
